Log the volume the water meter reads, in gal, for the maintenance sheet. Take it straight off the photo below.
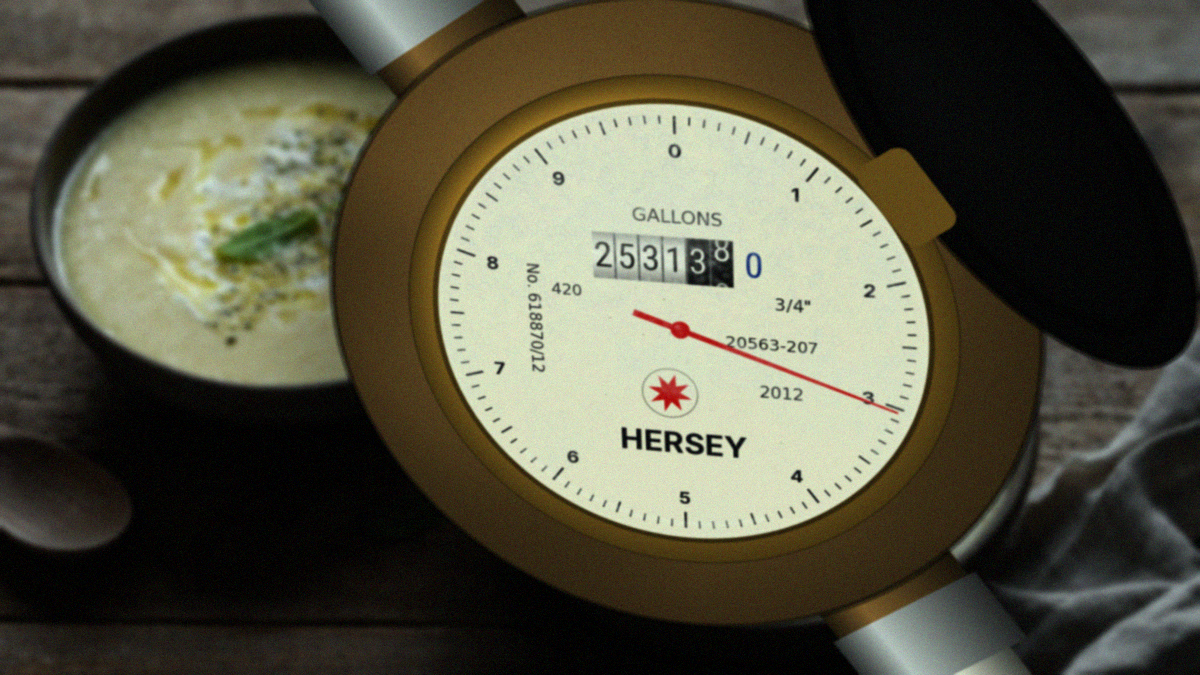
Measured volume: 2531383.0 gal
